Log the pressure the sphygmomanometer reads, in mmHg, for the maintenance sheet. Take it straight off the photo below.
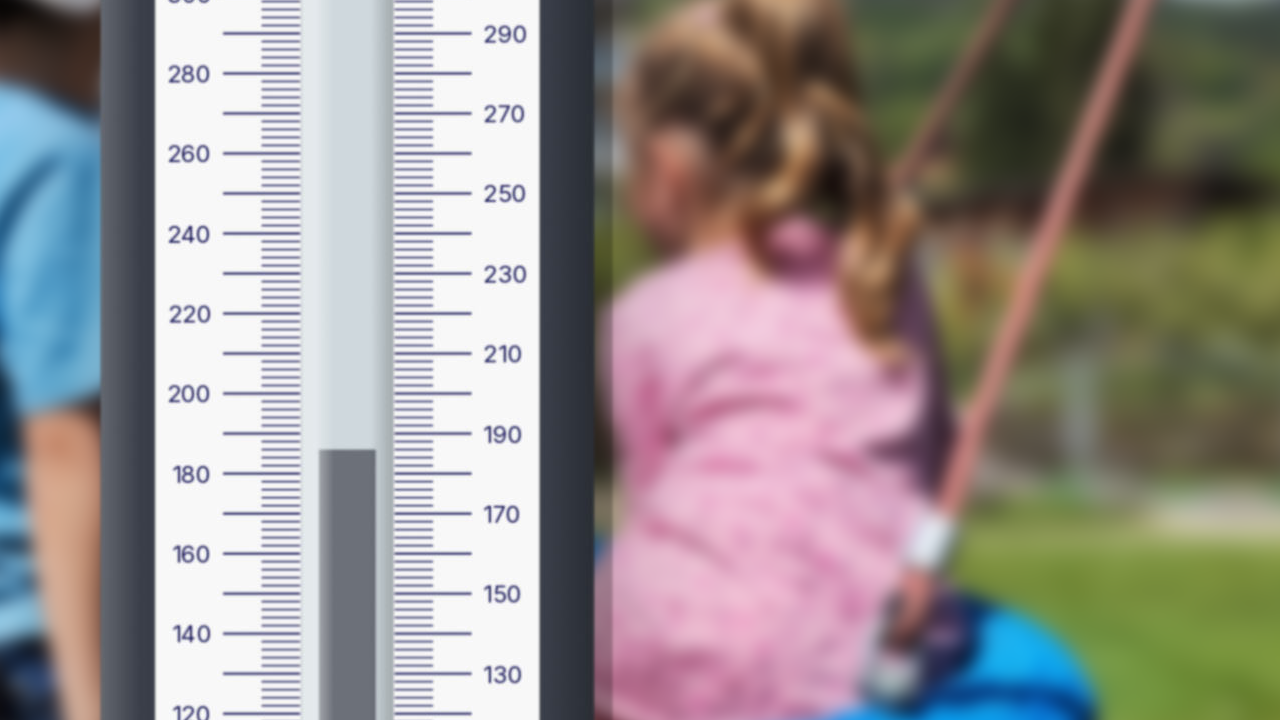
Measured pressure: 186 mmHg
